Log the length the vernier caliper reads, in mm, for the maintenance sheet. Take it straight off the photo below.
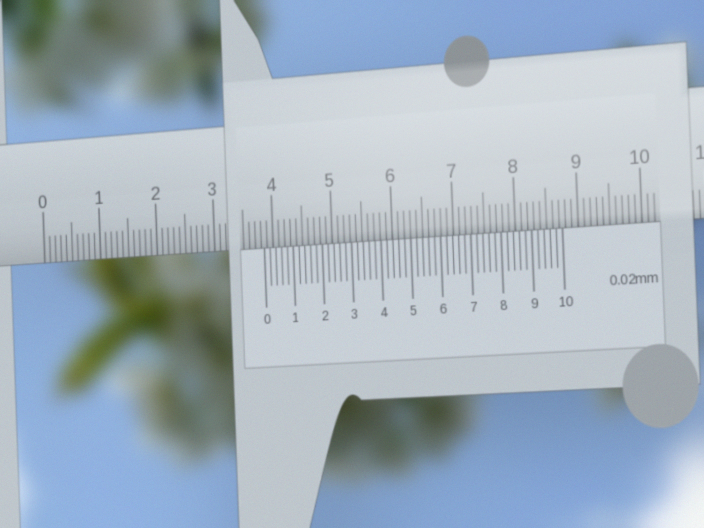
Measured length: 38.5 mm
